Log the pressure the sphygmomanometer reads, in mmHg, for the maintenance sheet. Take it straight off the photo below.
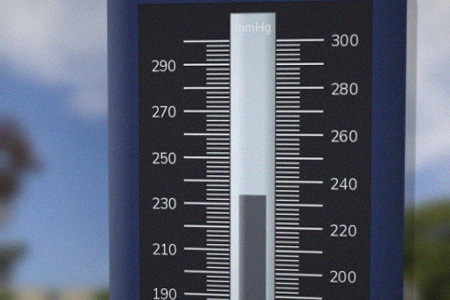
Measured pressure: 234 mmHg
